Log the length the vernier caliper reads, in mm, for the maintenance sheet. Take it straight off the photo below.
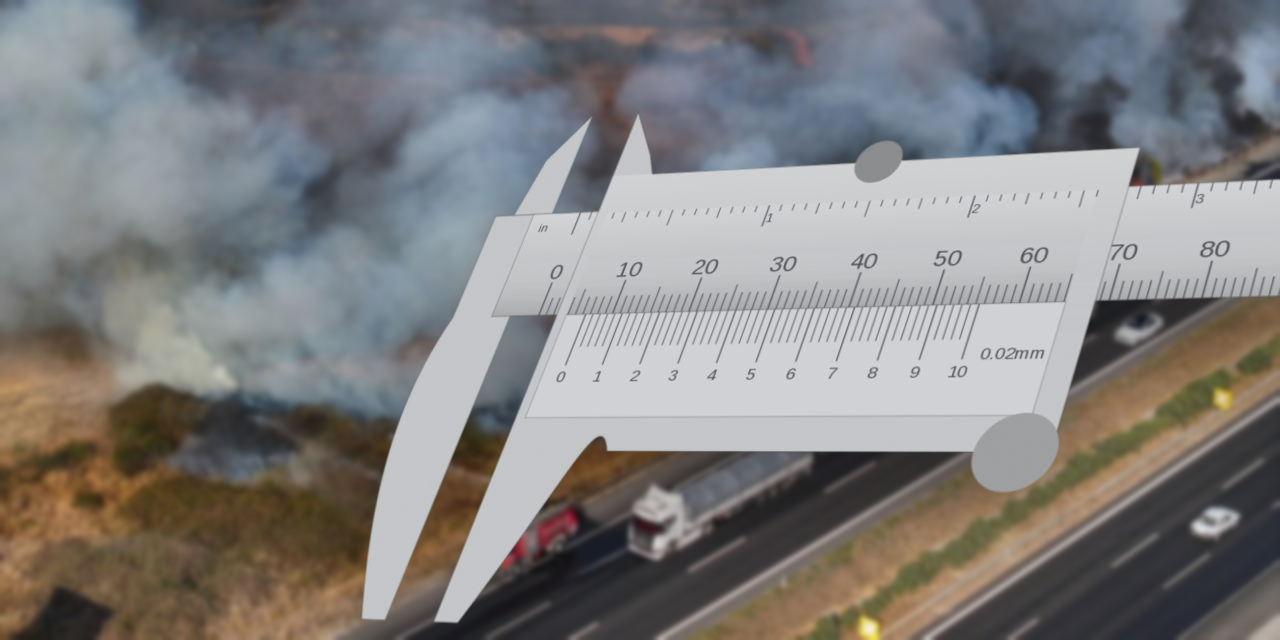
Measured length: 6.4 mm
